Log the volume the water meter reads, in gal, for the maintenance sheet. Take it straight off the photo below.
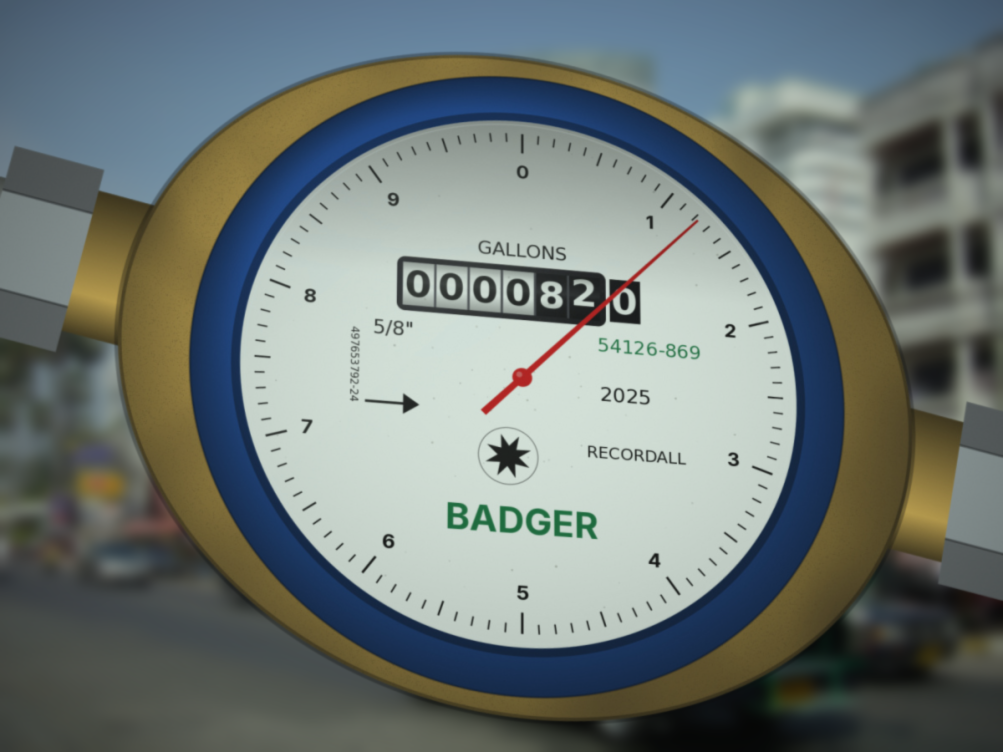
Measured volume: 821.2 gal
